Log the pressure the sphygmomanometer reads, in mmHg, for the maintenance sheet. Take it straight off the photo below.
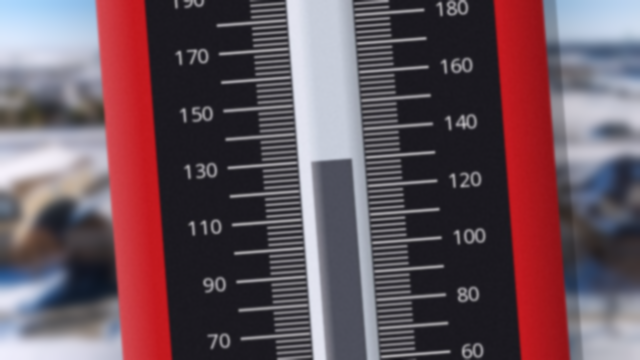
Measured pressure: 130 mmHg
